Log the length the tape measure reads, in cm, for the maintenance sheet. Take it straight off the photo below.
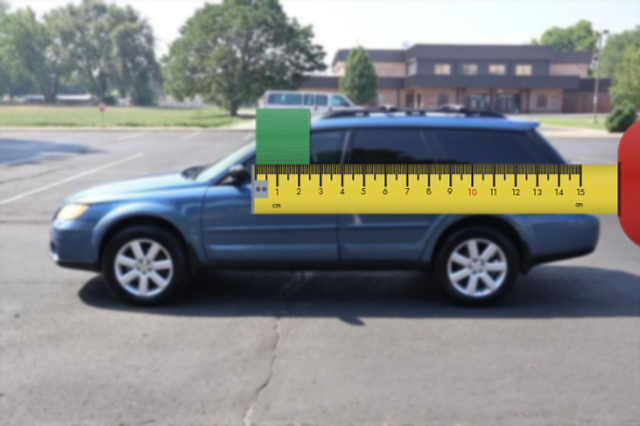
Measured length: 2.5 cm
